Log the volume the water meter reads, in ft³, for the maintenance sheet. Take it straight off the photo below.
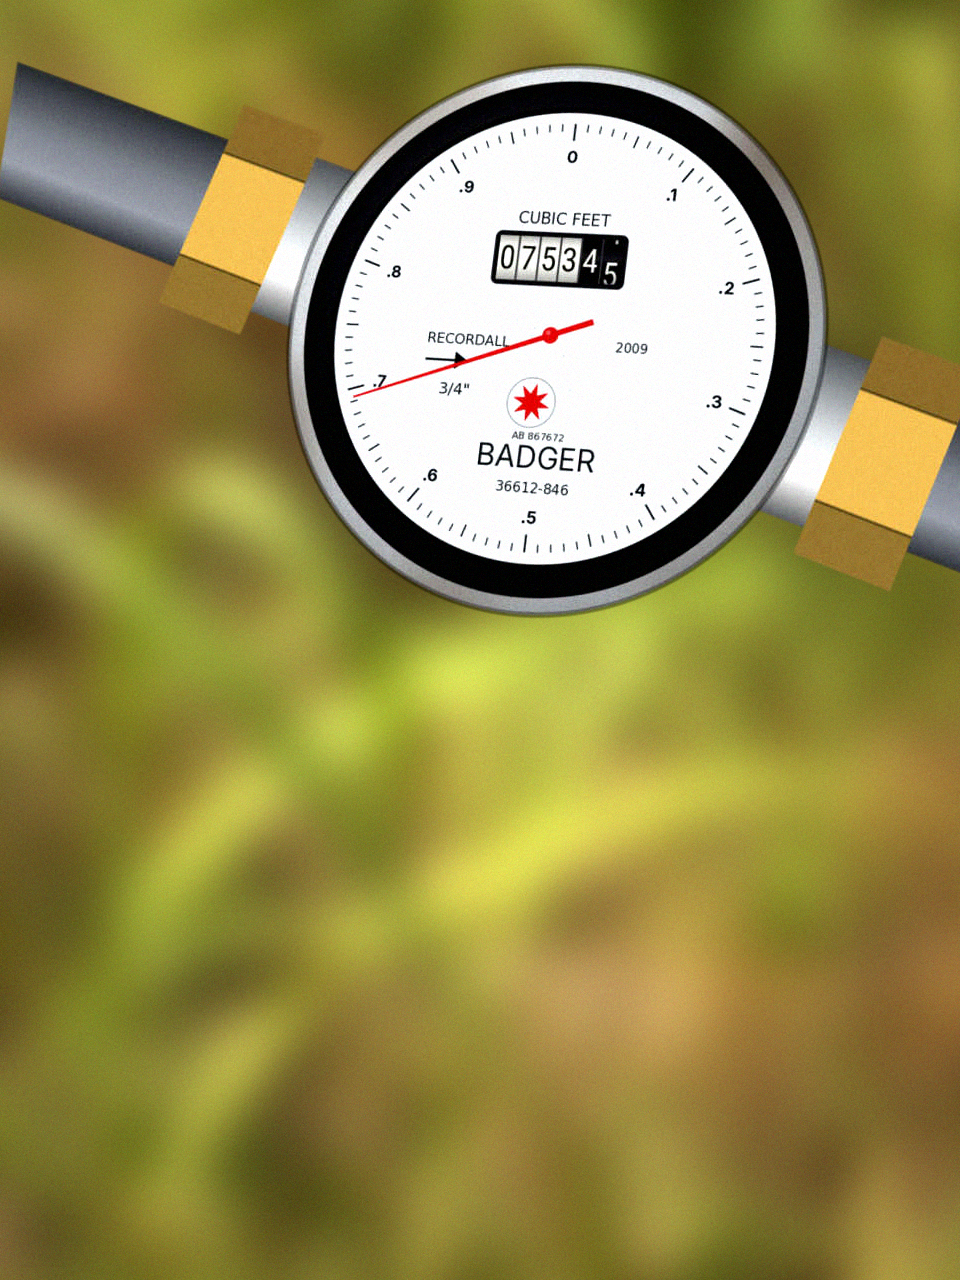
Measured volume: 75344.69 ft³
